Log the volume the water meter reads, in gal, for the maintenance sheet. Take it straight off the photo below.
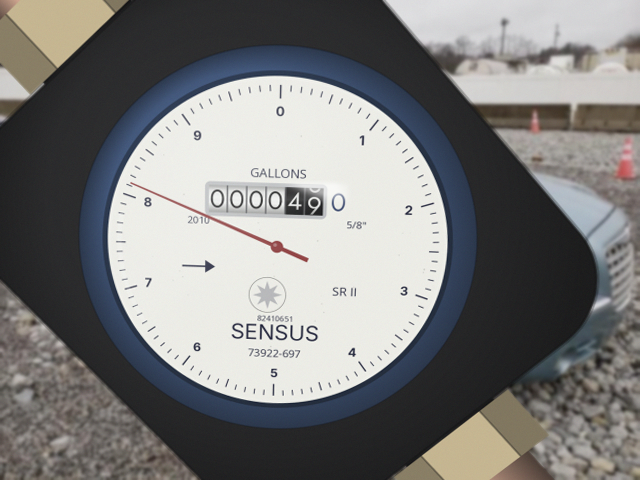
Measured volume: 488.1 gal
